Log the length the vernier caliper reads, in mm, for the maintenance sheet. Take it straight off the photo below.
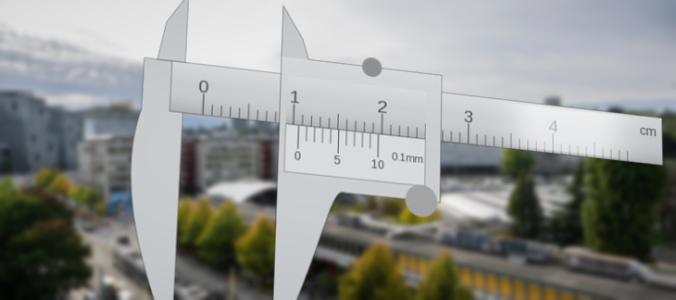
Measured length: 10.6 mm
